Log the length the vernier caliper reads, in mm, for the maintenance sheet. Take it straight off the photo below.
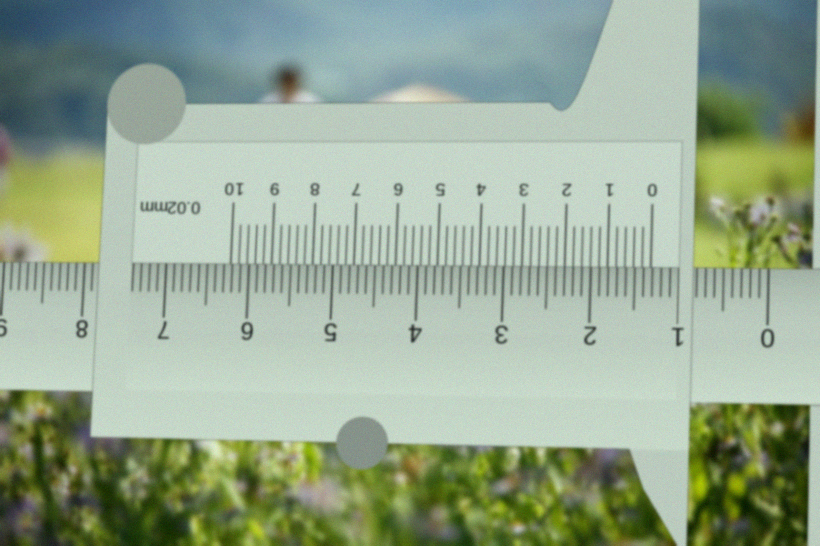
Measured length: 13.2 mm
